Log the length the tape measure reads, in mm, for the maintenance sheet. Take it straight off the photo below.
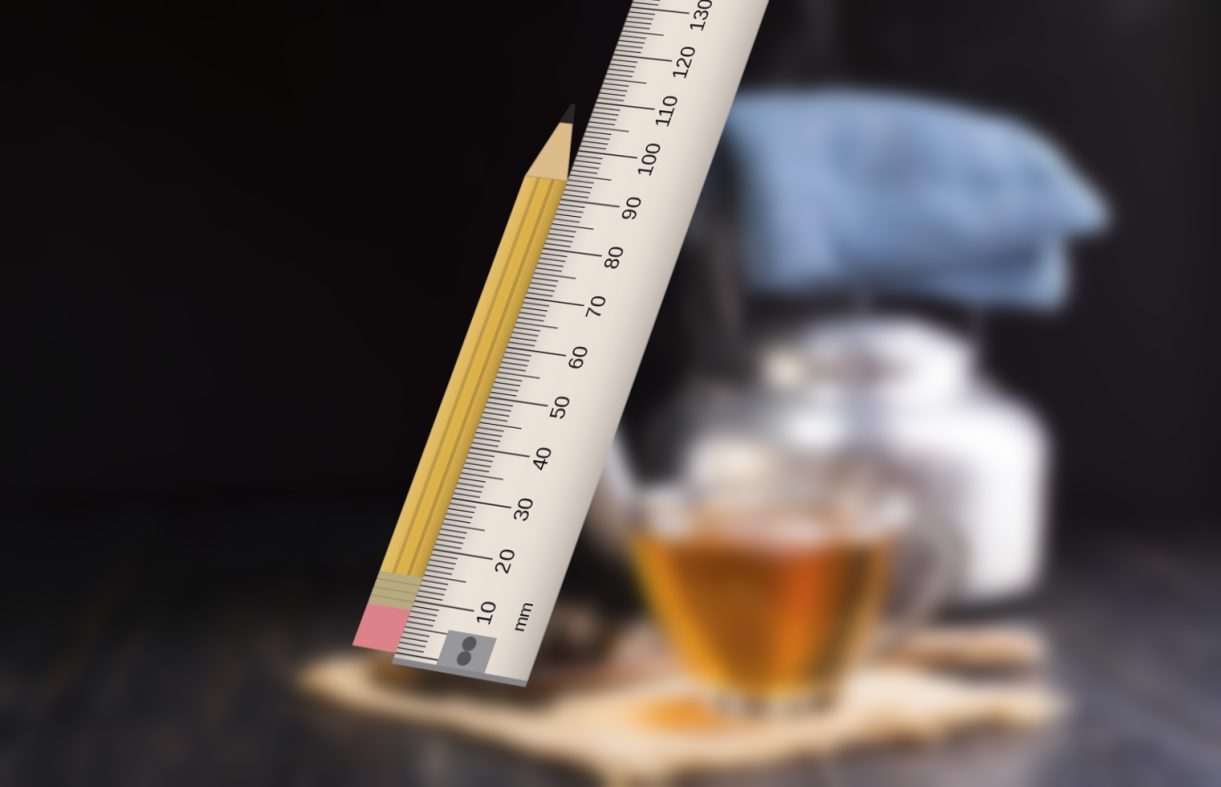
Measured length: 109 mm
